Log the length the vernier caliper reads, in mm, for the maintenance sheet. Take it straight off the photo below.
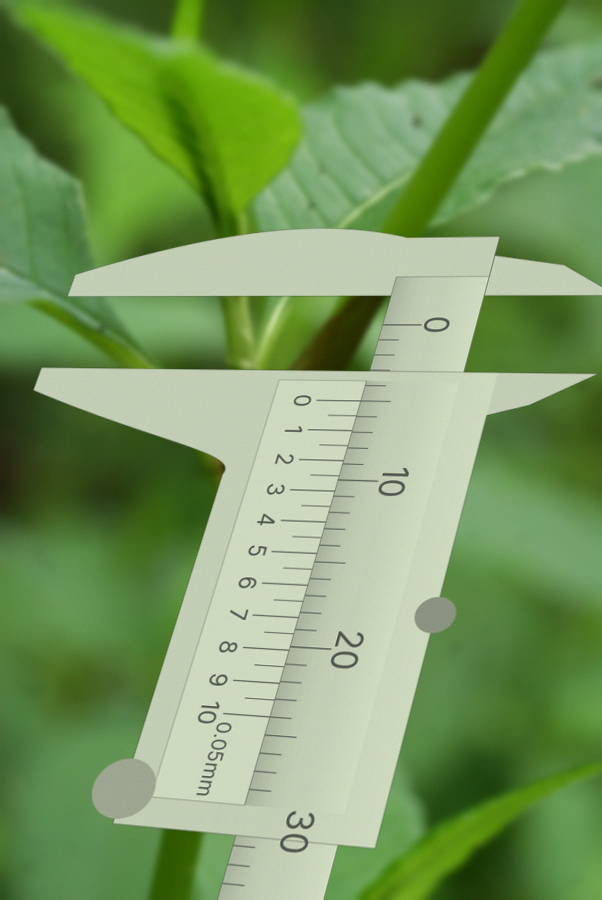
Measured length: 5.0 mm
